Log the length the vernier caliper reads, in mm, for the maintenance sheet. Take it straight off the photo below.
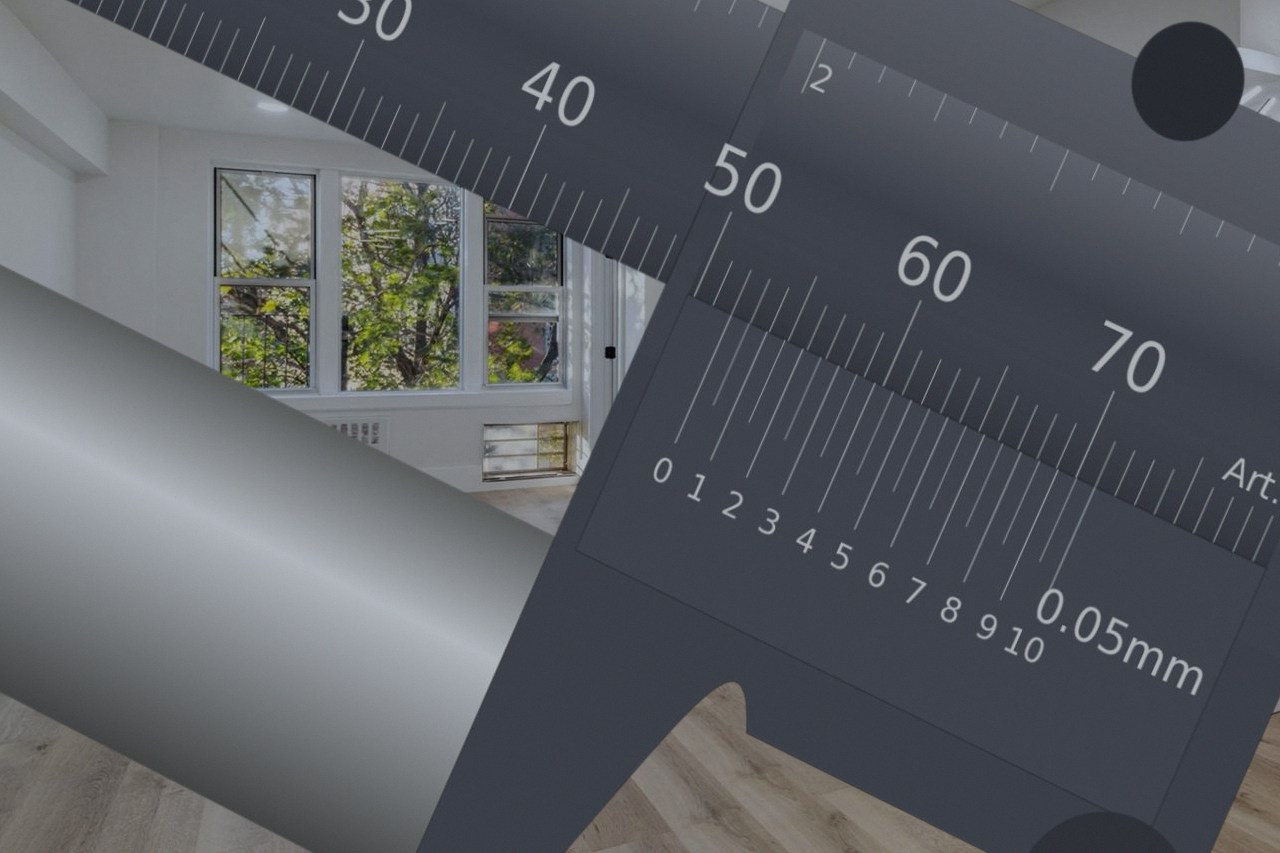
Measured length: 52.0 mm
